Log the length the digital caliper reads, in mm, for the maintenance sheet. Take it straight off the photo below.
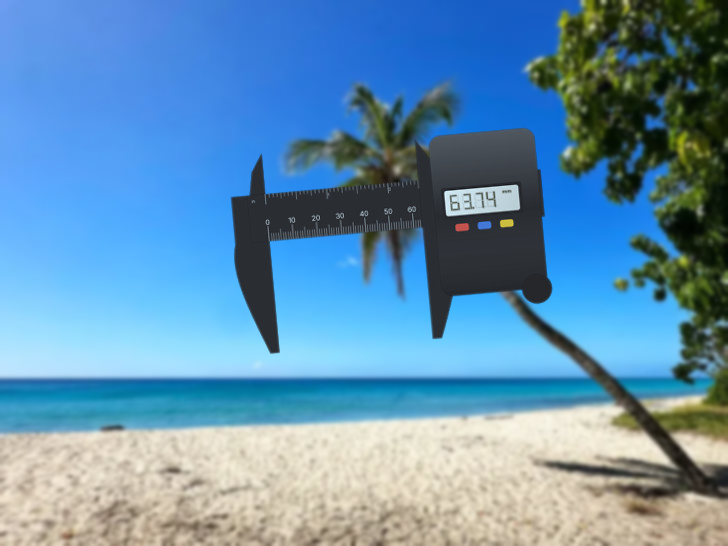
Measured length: 63.74 mm
